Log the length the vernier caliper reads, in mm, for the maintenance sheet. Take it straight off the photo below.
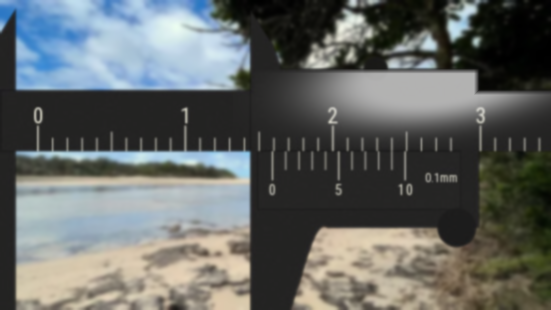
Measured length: 15.9 mm
